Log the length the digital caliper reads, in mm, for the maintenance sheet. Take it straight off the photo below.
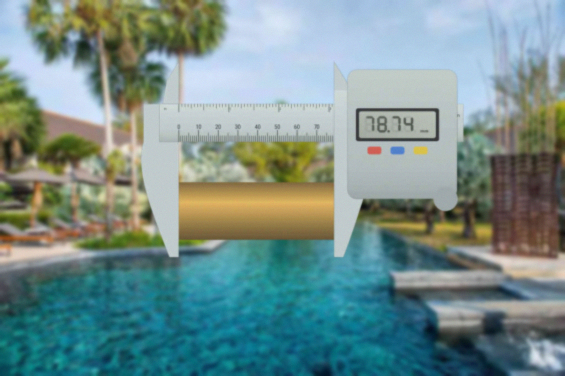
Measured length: 78.74 mm
